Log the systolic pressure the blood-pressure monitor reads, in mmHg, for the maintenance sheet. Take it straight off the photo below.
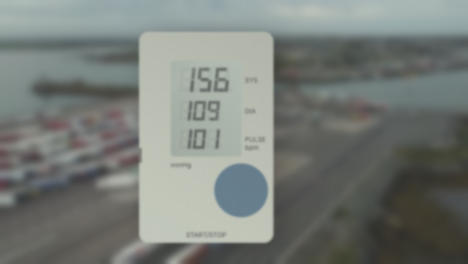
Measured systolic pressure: 156 mmHg
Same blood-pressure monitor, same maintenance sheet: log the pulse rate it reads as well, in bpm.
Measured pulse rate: 101 bpm
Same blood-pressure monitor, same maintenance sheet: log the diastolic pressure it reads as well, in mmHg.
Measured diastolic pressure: 109 mmHg
